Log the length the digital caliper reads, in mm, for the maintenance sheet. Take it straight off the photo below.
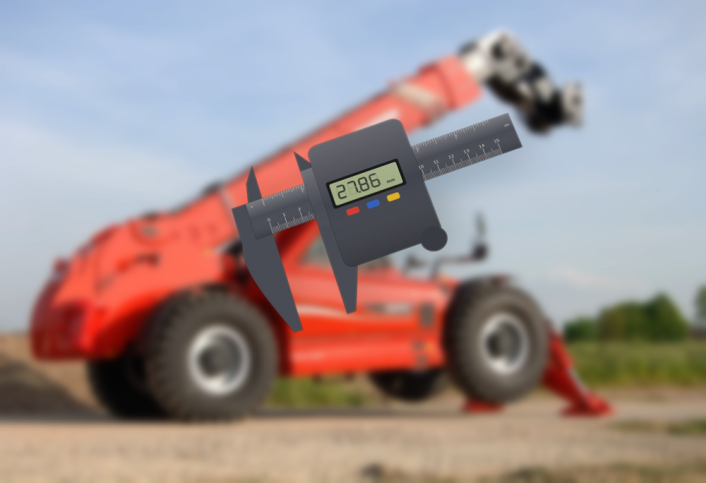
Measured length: 27.86 mm
